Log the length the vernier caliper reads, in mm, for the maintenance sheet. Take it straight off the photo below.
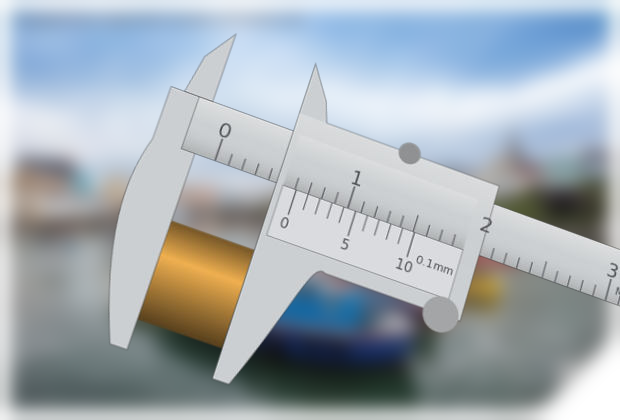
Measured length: 6.1 mm
